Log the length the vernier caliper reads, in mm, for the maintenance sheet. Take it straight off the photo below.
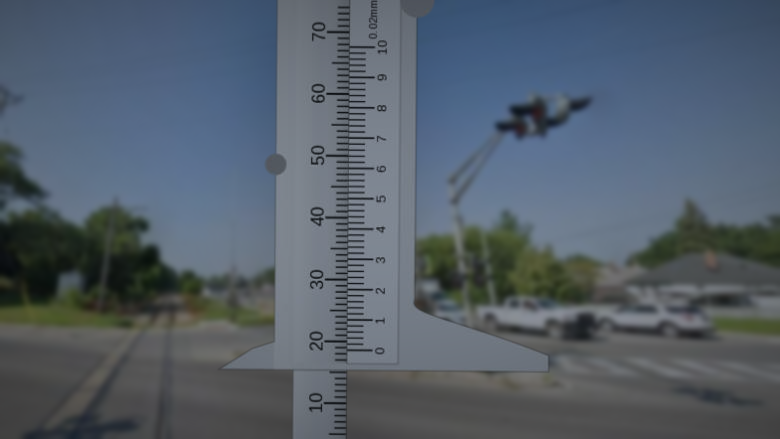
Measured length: 18.6 mm
